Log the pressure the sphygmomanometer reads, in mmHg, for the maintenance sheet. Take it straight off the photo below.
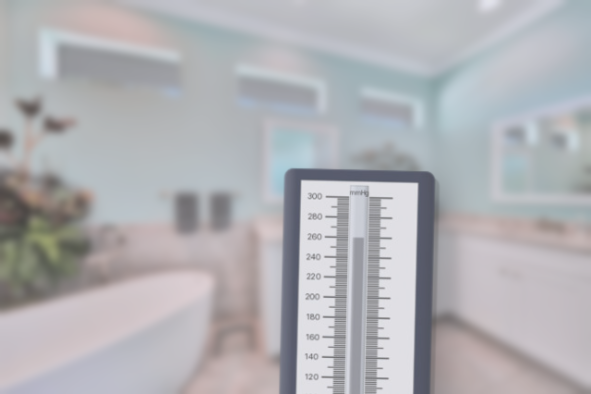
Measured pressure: 260 mmHg
